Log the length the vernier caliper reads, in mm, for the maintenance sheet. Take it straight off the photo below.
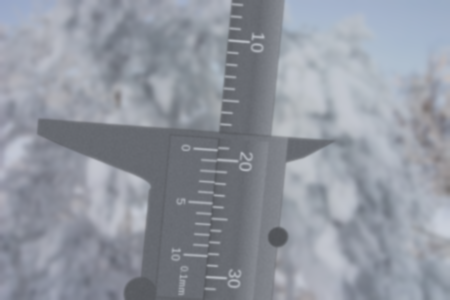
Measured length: 19.2 mm
